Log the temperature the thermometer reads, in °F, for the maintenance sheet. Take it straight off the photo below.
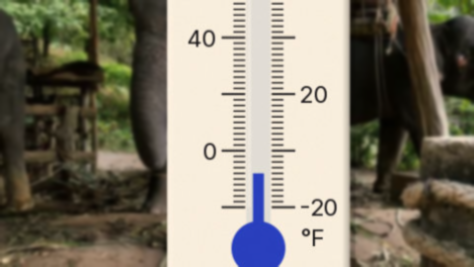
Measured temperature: -8 °F
